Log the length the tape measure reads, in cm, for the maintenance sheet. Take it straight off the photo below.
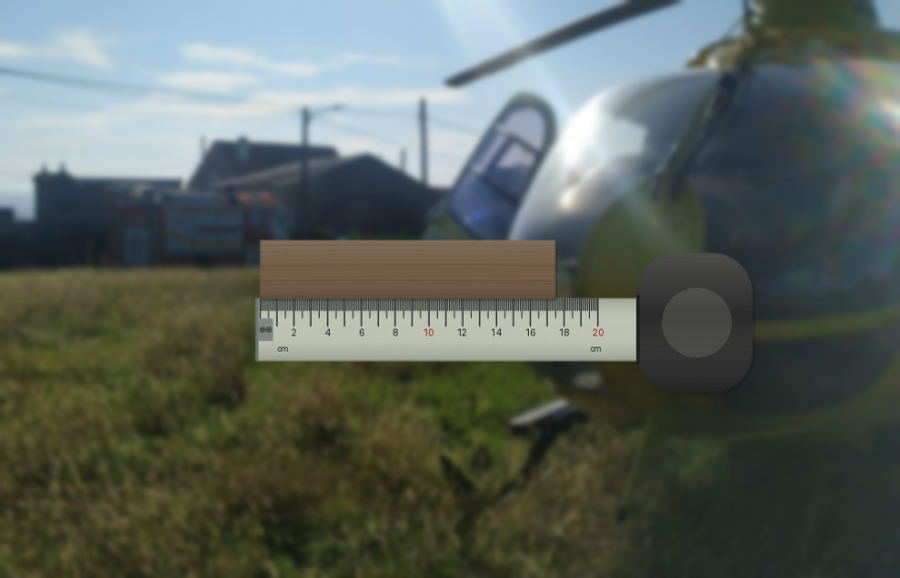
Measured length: 17.5 cm
